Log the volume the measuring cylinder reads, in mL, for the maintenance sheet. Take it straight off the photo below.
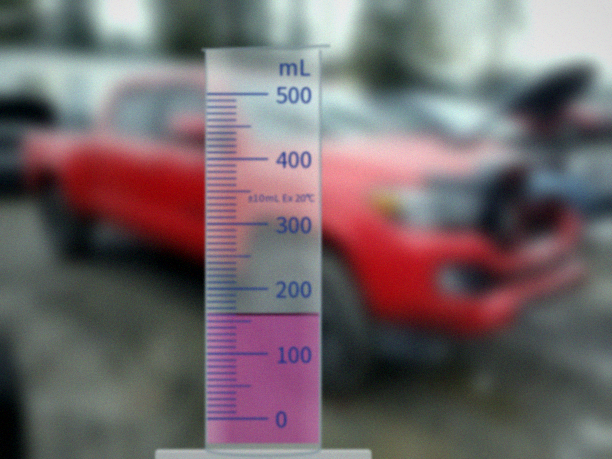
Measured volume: 160 mL
